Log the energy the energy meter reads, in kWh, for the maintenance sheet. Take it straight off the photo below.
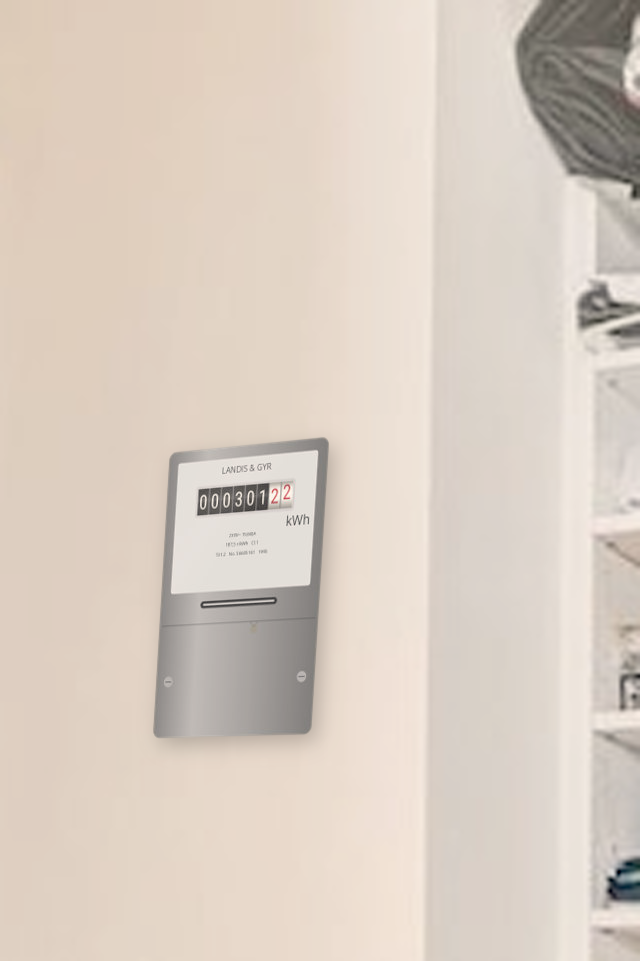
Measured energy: 301.22 kWh
